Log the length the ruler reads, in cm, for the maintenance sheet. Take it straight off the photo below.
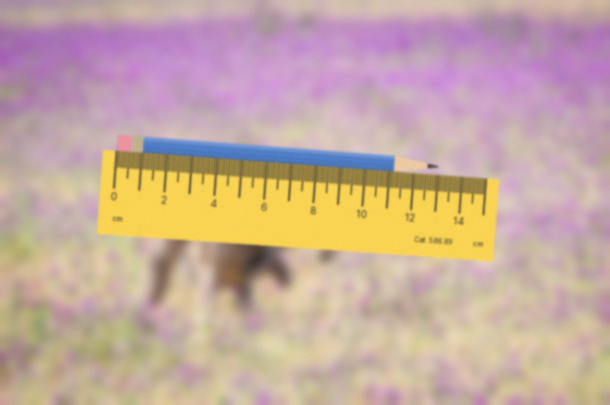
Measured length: 13 cm
